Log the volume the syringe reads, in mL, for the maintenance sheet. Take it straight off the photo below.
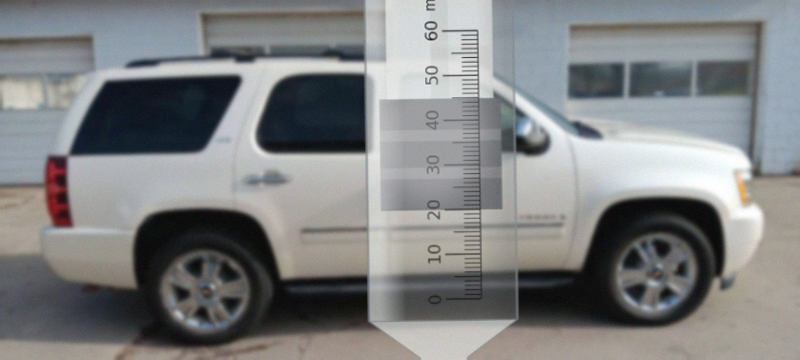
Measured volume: 20 mL
